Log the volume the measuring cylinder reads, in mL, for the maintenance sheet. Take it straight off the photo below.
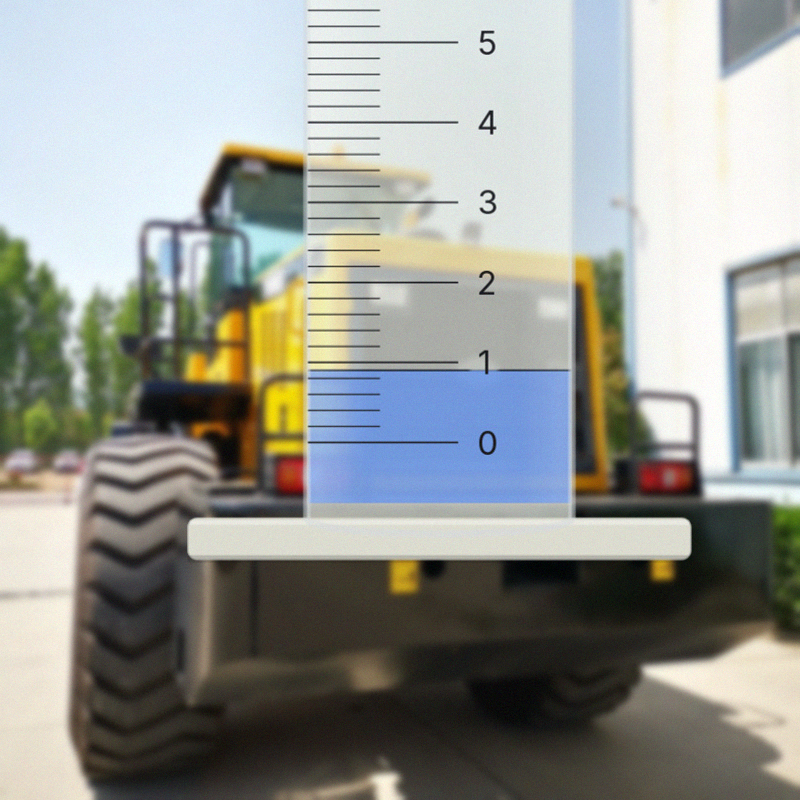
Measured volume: 0.9 mL
